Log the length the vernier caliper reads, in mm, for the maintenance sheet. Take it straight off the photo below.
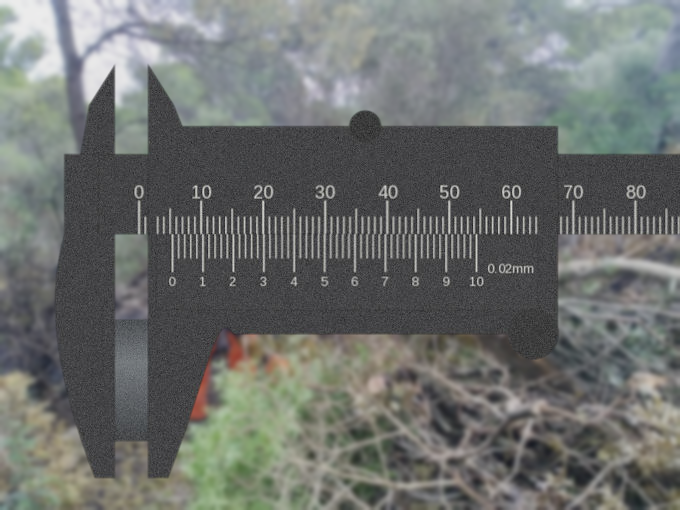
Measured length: 5.4 mm
